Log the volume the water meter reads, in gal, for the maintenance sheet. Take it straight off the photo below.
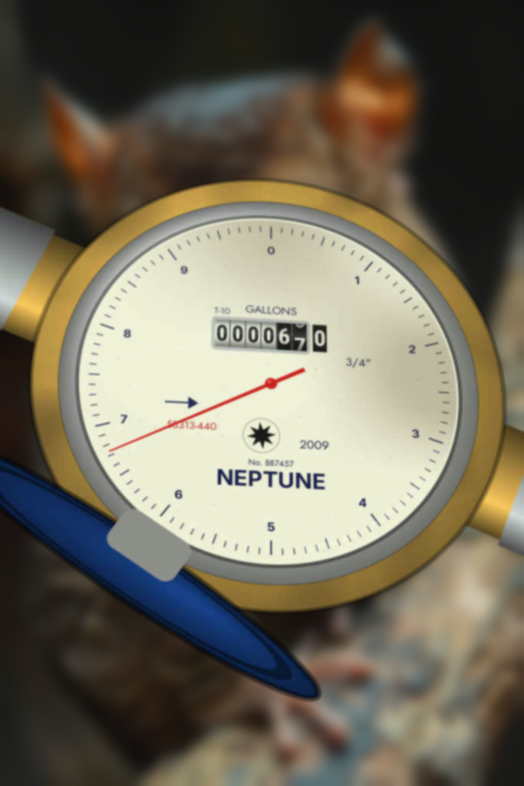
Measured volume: 666.7 gal
